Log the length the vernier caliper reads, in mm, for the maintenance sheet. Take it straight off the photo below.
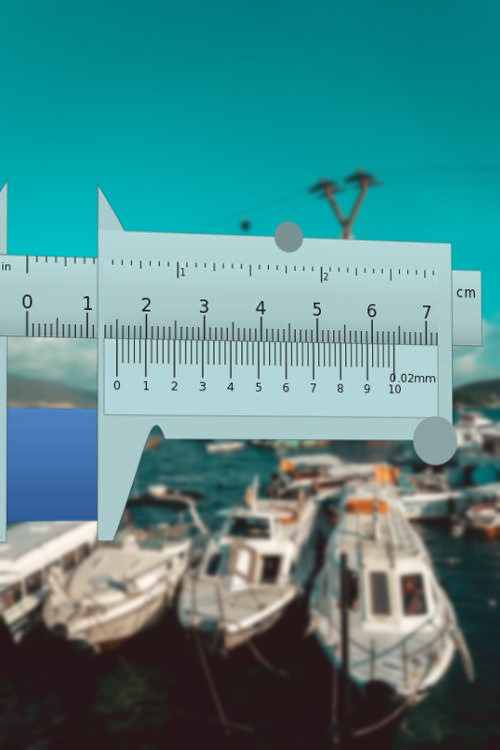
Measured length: 15.0 mm
